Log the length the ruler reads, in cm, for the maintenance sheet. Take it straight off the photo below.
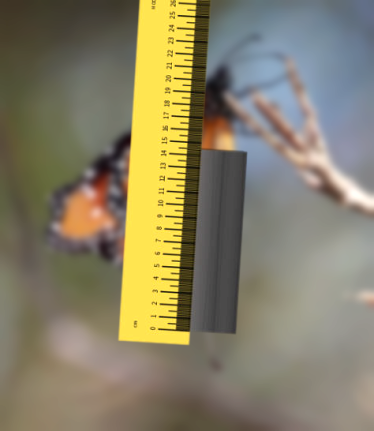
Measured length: 14.5 cm
